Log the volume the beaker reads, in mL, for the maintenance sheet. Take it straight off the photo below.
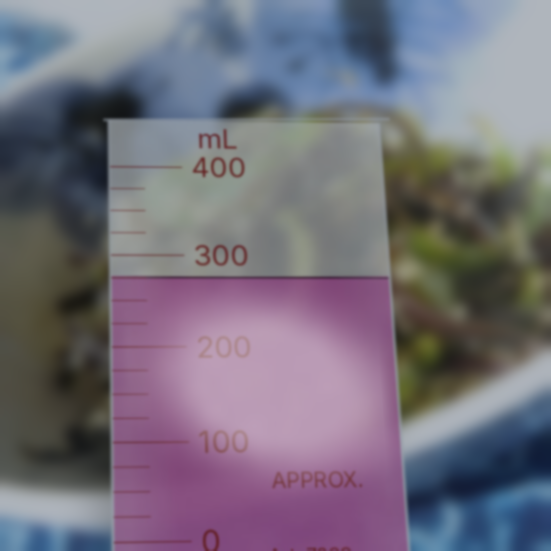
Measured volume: 275 mL
